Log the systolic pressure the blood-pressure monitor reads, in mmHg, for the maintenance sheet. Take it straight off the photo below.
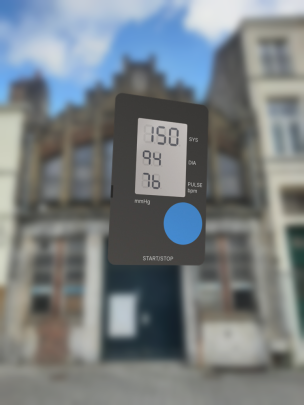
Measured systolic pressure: 150 mmHg
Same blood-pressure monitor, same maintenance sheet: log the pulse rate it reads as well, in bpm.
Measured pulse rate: 76 bpm
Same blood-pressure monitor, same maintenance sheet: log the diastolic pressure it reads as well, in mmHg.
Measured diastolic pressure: 94 mmHg
